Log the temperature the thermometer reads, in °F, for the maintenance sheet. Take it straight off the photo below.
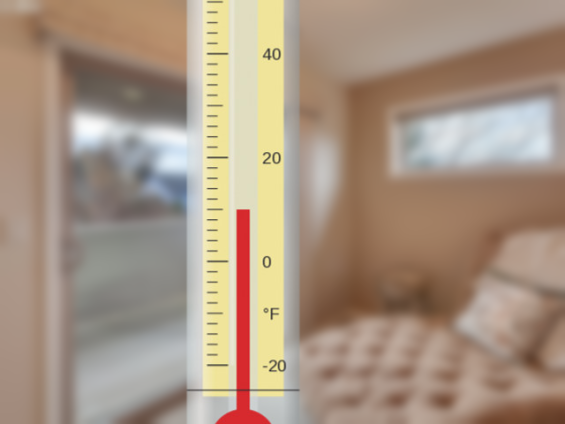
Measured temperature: 10 °F
